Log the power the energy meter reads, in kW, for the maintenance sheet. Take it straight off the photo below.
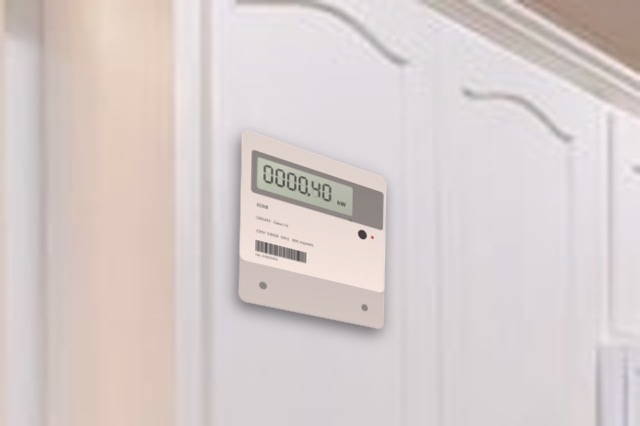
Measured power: 0.40 kW
